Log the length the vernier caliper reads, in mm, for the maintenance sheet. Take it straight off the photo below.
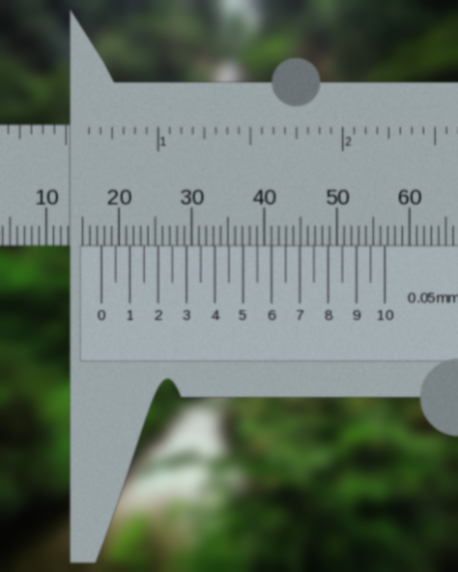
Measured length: 17.6 mm
